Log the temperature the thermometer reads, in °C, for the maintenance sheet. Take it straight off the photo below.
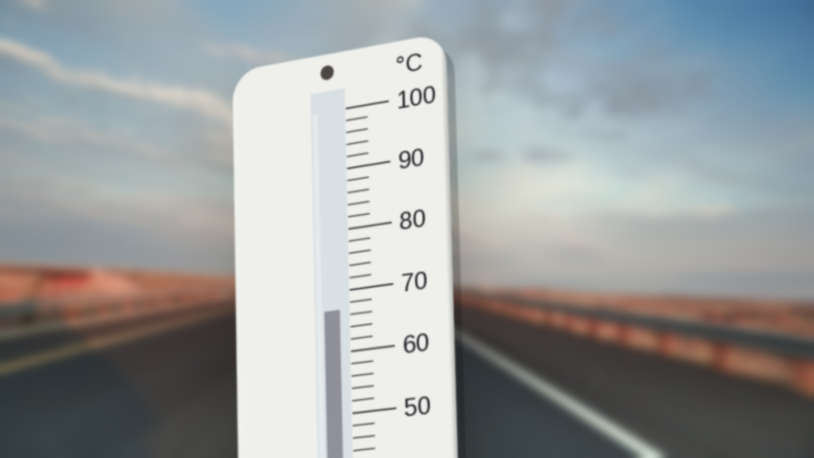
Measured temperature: 67 °C
